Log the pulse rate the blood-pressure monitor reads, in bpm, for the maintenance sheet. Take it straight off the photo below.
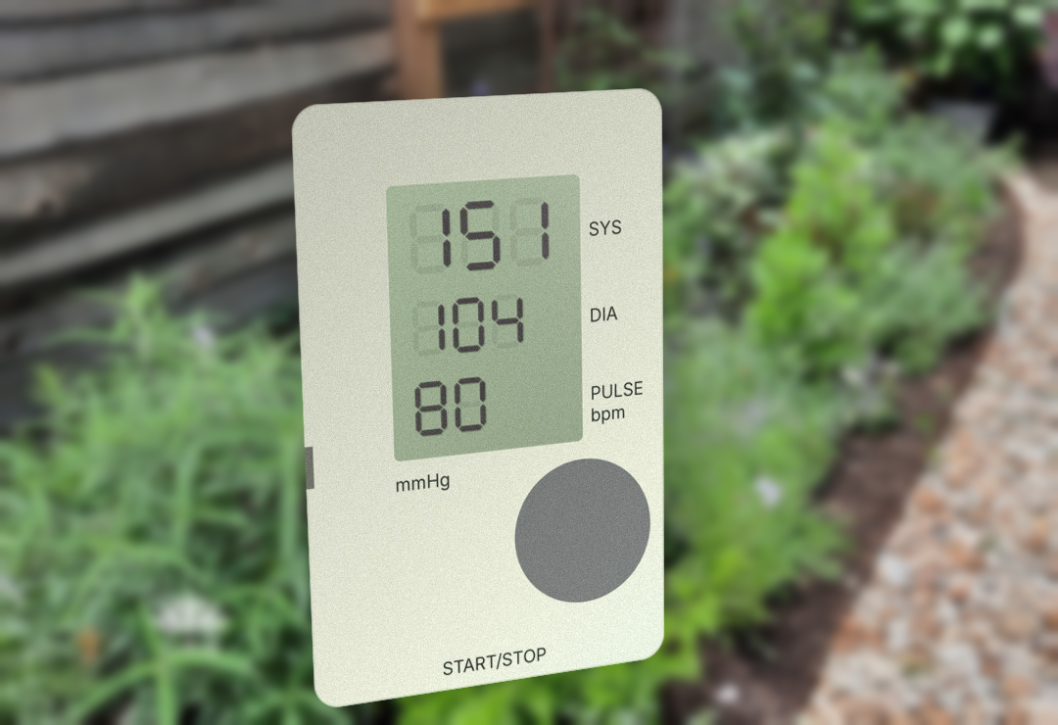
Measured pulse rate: 80 bpm
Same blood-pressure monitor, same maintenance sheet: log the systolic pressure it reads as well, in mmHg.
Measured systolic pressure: 151 mmHg
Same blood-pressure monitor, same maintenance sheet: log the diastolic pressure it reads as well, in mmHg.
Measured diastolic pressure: 104 mmHg
